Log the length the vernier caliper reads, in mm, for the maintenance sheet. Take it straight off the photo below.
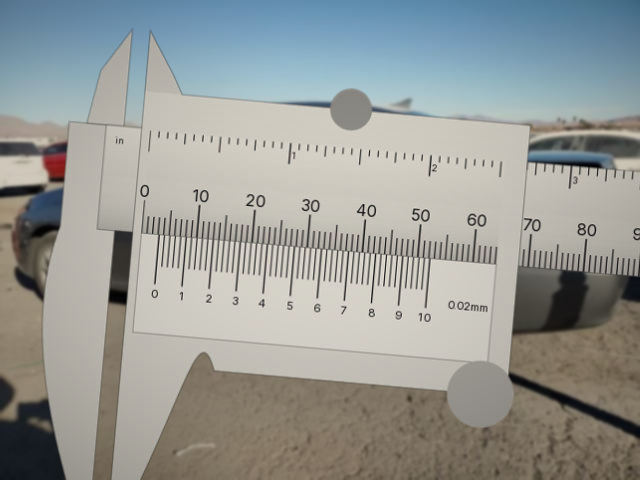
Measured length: 3.2 mm
